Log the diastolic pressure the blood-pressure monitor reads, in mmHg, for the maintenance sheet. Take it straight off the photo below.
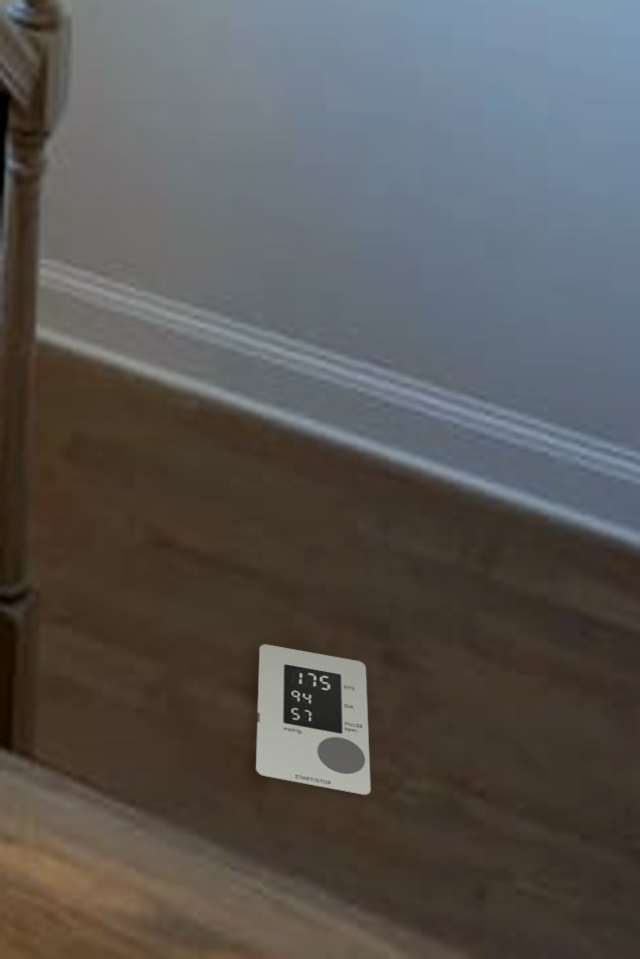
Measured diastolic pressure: 94 mmHg
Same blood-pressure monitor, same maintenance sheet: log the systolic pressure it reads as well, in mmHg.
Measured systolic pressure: 175 mmHg
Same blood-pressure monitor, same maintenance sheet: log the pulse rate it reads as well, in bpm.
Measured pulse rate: 57 bpm
